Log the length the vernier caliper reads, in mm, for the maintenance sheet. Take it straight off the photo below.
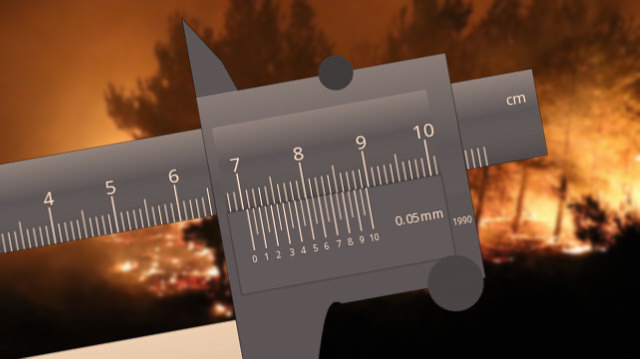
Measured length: 70.6 mm
